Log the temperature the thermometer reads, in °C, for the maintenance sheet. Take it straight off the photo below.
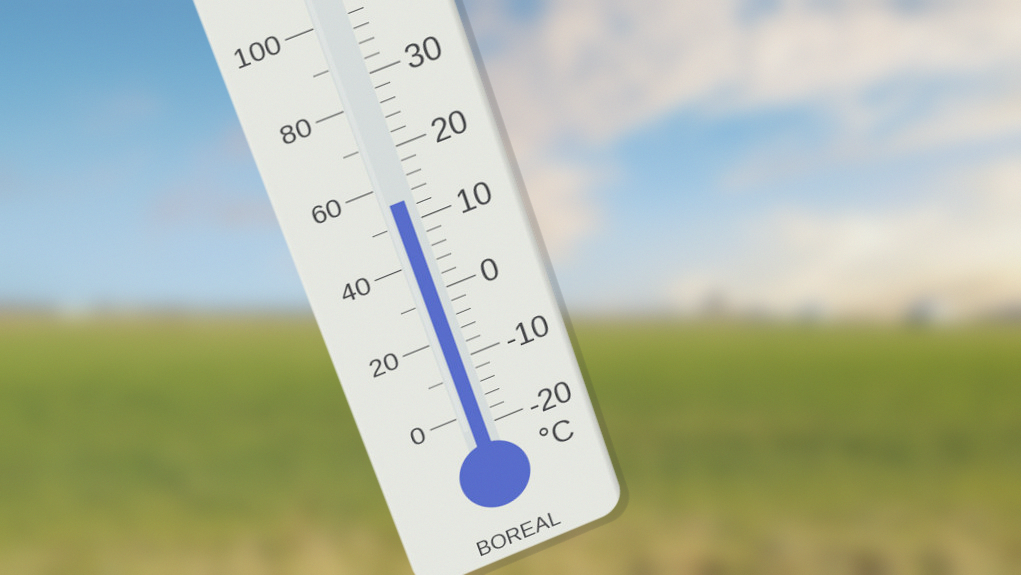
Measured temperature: 13 °C
